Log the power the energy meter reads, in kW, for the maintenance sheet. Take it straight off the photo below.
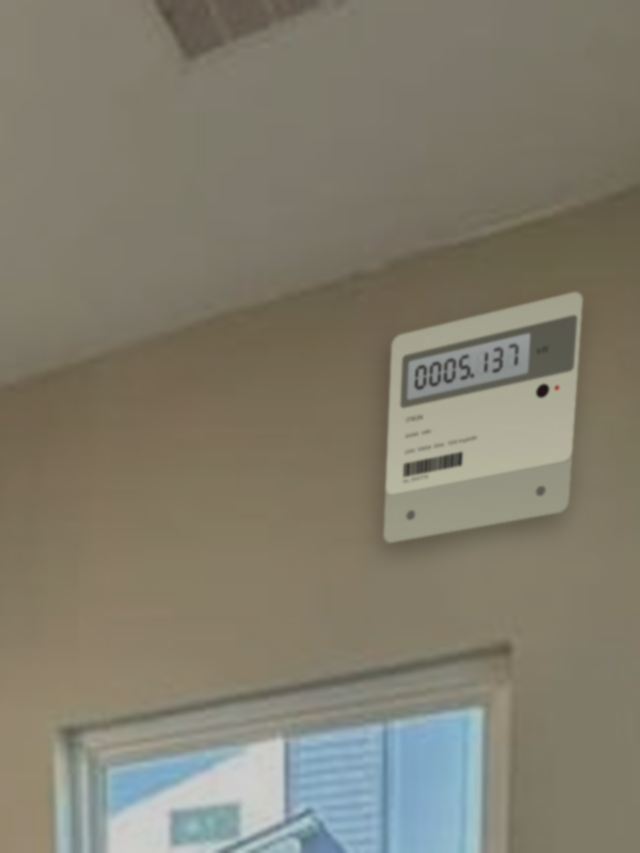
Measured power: 5.137 kW
